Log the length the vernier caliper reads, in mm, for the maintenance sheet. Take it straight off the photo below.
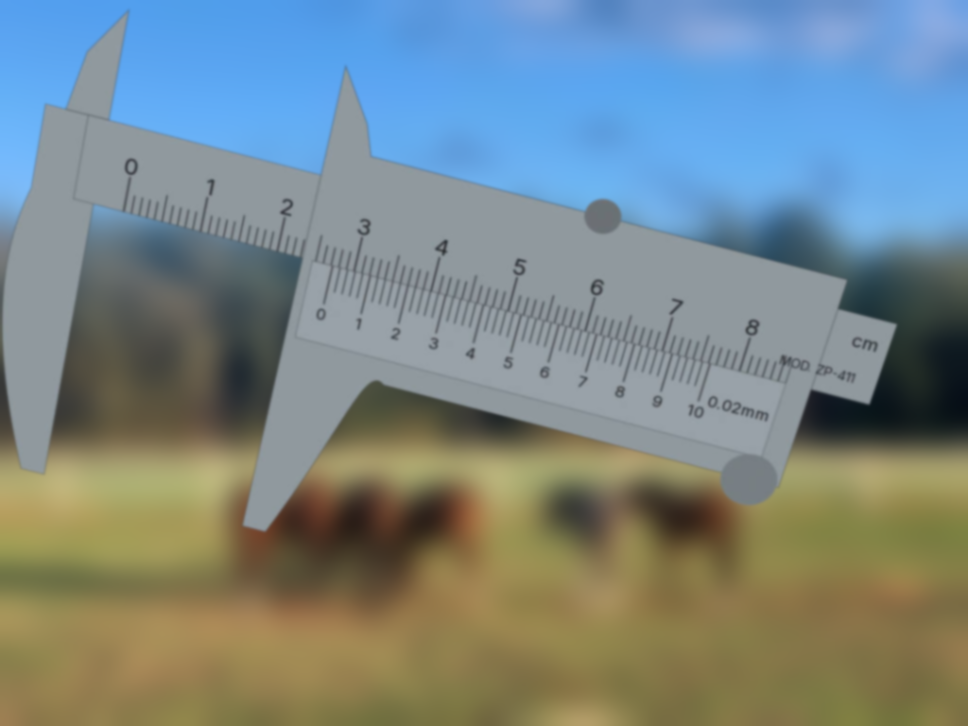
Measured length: 27.2 mm
